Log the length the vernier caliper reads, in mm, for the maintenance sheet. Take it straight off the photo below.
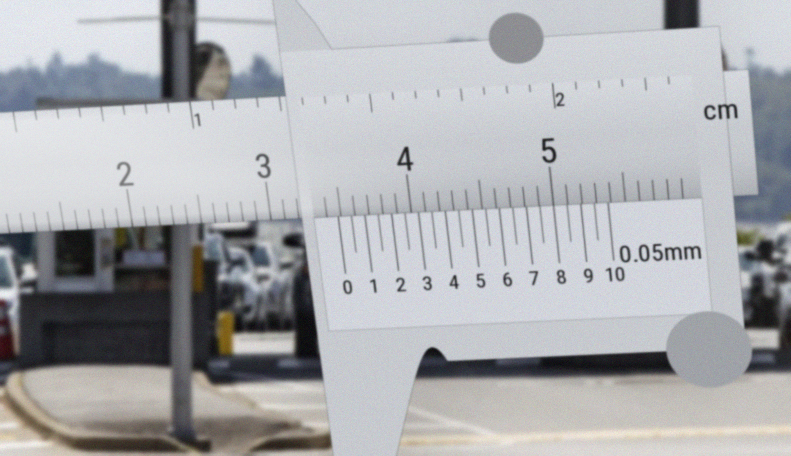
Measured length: 34.8 mm
